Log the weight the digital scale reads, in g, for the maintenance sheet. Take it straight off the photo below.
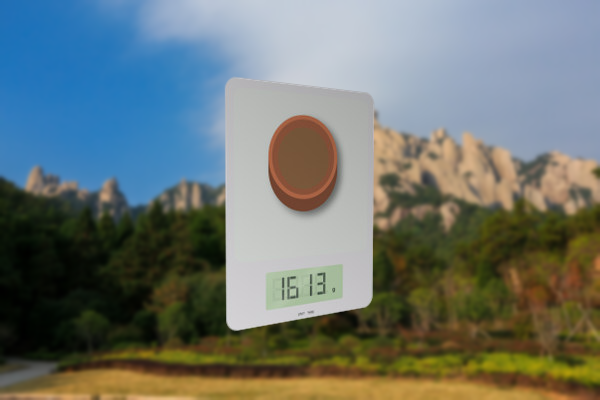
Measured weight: 1613 g
